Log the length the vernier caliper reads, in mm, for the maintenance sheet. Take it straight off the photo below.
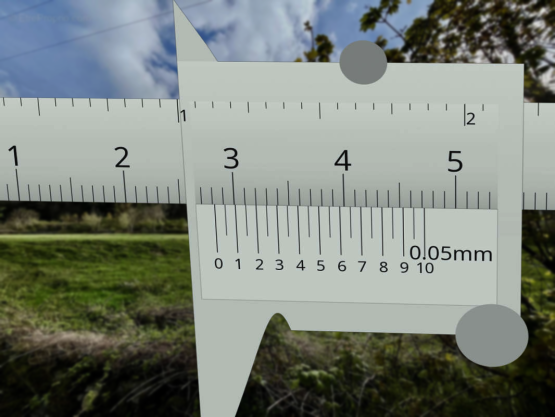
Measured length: 28.2 mm
